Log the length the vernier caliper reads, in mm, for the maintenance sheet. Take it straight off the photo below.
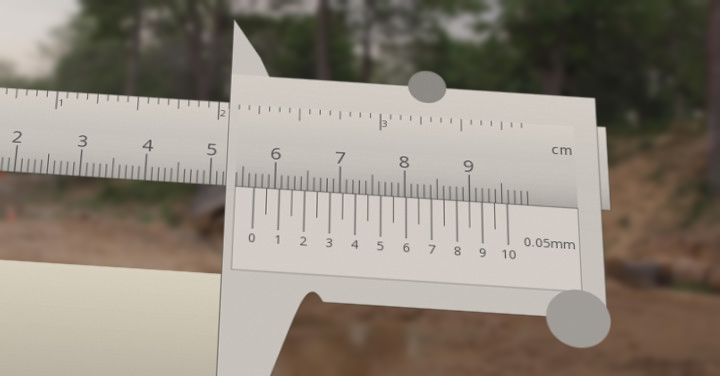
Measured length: 56.8 mm
